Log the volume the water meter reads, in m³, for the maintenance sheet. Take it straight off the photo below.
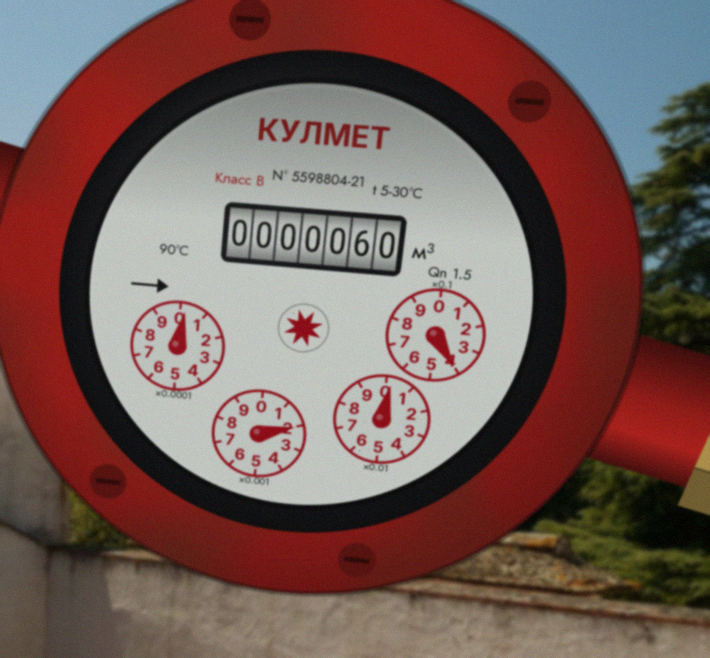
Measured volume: 60.4020 m³
